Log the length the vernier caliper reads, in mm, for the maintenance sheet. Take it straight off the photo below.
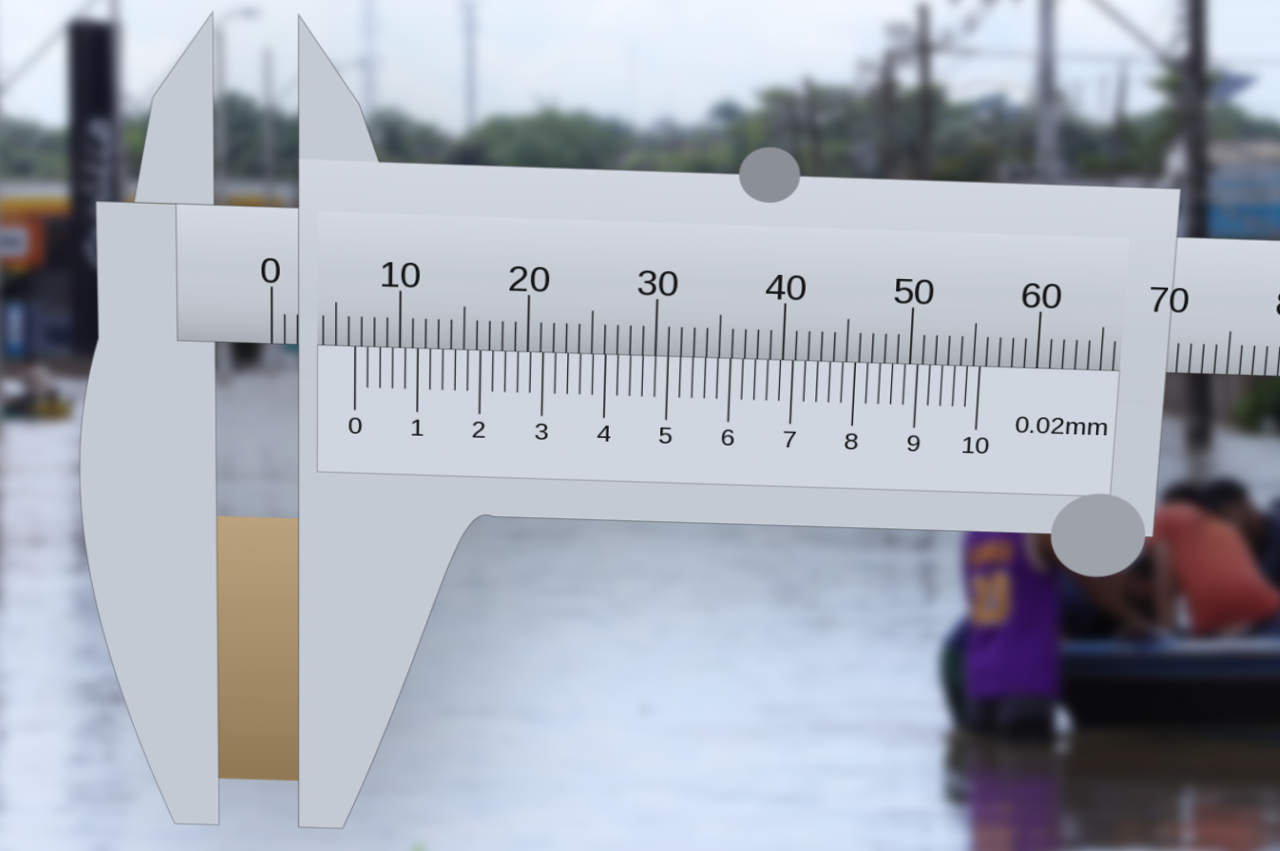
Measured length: 6.5 mm
